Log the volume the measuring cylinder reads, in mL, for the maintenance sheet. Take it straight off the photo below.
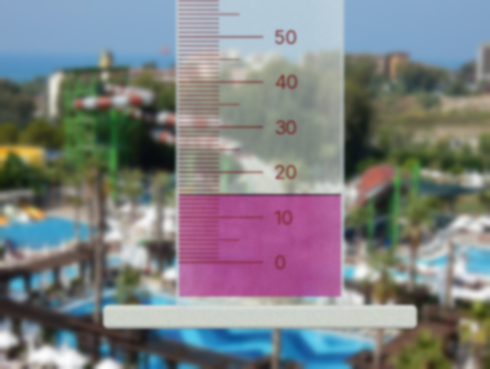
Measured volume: 15 mL
